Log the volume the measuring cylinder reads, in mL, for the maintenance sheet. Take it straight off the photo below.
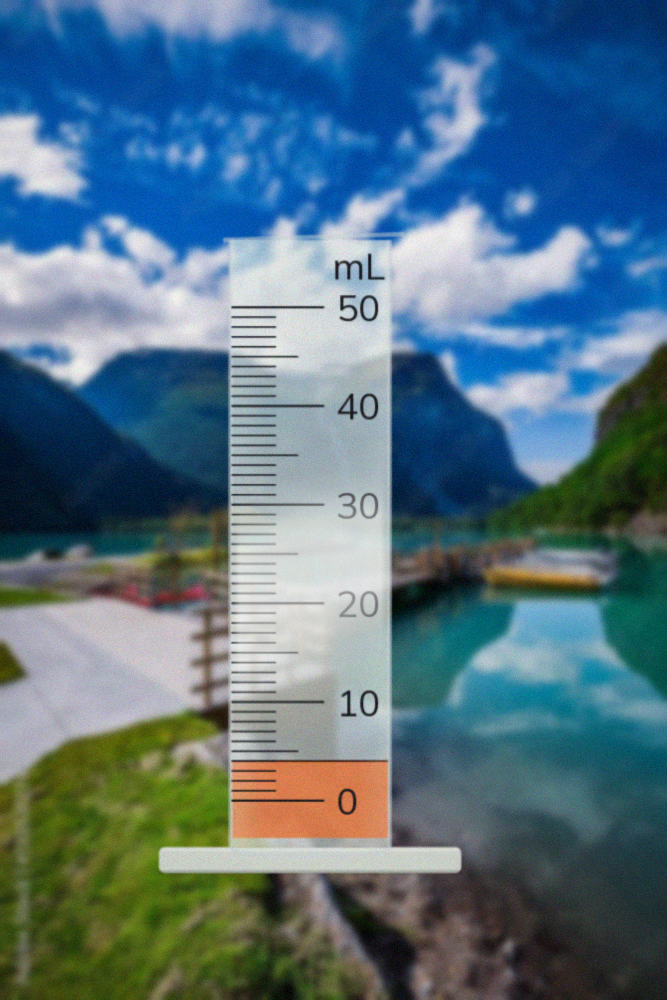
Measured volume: 4 mL
